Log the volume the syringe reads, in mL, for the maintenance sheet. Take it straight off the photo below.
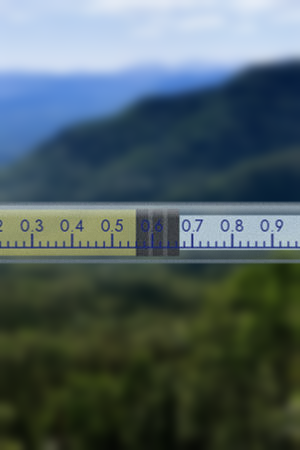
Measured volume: 0.56 mL
